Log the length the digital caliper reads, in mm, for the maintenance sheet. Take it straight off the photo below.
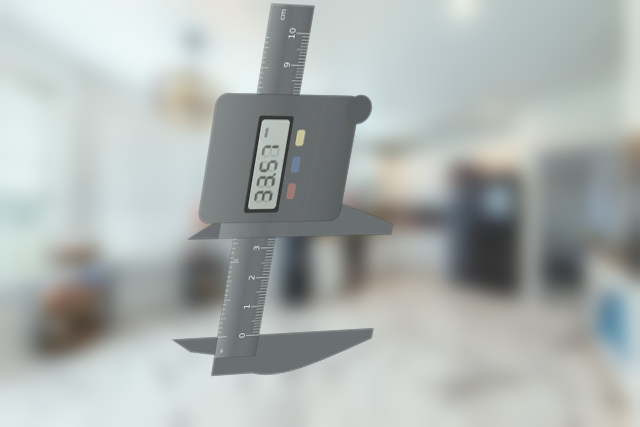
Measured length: 33.57 mm
